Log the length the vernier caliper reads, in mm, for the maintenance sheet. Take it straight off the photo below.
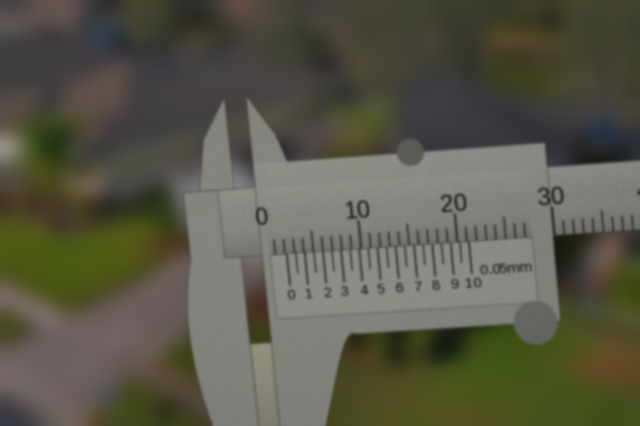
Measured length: 2.2 mm
